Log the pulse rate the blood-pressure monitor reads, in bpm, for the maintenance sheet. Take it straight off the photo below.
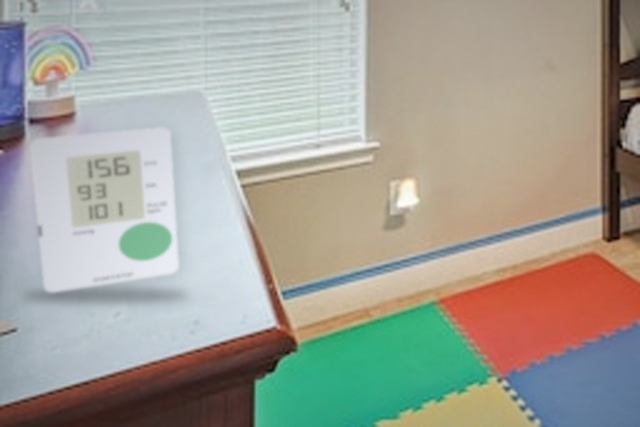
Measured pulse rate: 101 bpm
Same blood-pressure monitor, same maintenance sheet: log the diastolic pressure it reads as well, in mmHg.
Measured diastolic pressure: 93 mmHg
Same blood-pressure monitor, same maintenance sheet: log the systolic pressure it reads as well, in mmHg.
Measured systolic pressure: 156 mmHg
